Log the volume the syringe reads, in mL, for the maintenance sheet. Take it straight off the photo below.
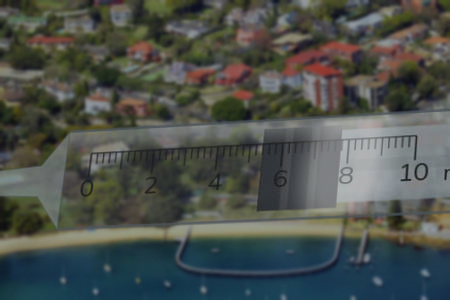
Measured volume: 5.4 mL
